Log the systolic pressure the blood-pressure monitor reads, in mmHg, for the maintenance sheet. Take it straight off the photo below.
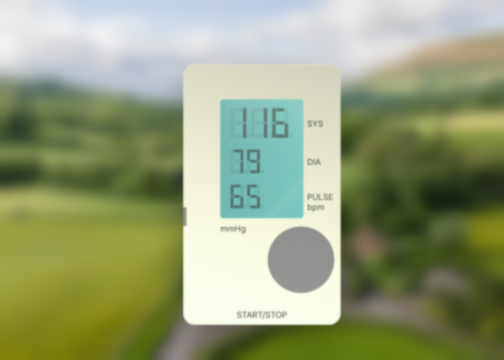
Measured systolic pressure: 116 mmHg
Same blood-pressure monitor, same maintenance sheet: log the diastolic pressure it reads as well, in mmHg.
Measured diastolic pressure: 79 mmHg
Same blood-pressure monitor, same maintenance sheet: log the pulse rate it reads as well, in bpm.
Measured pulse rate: 65 bpm
